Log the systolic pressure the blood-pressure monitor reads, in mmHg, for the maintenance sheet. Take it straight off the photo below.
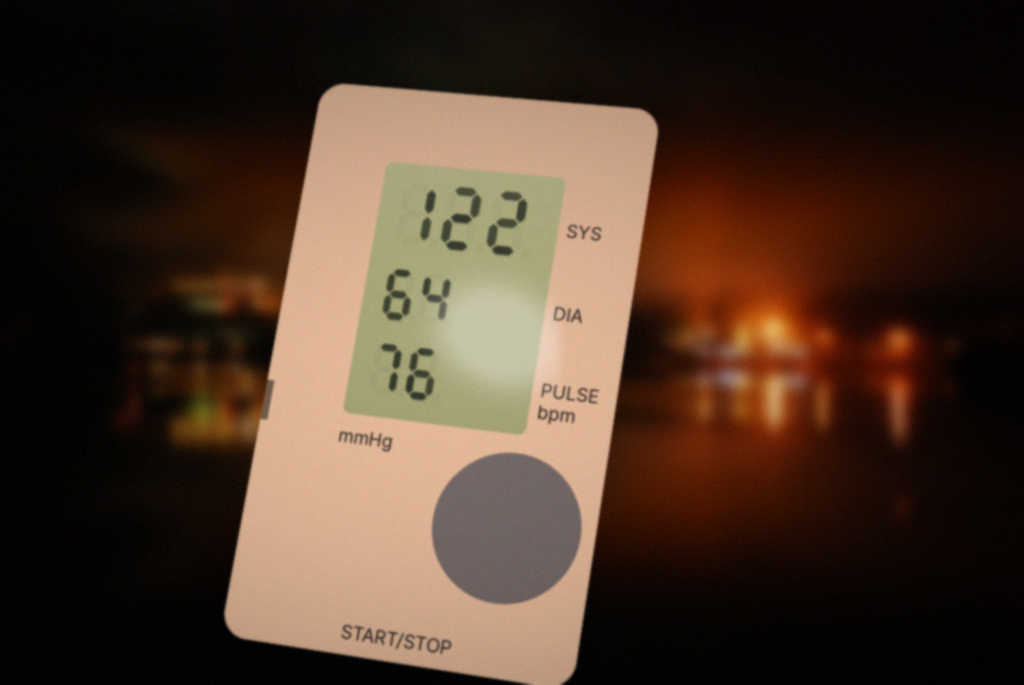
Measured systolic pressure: 122 mmHg
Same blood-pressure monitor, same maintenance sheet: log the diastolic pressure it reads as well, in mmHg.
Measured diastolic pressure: 64 mmHg
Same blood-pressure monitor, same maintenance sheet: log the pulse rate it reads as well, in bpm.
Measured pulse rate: 76 bpm
